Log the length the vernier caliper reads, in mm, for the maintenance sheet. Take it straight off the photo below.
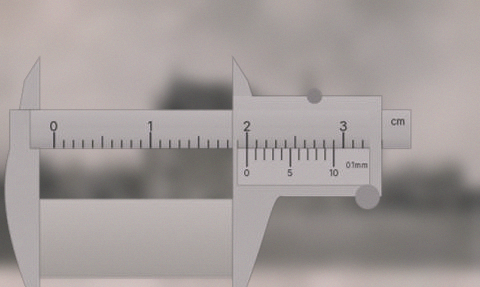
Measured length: 20.0 mm
